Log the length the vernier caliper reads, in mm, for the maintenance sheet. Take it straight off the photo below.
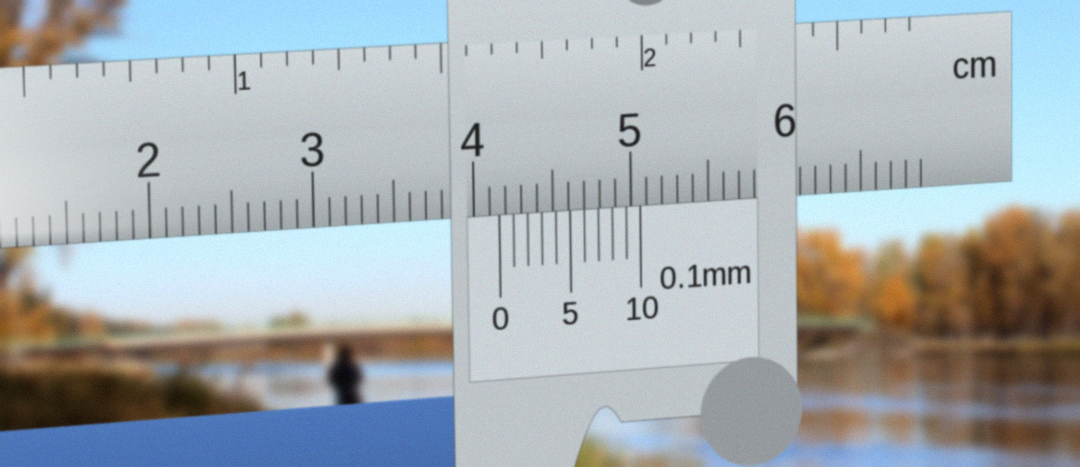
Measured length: 41.6 mm
